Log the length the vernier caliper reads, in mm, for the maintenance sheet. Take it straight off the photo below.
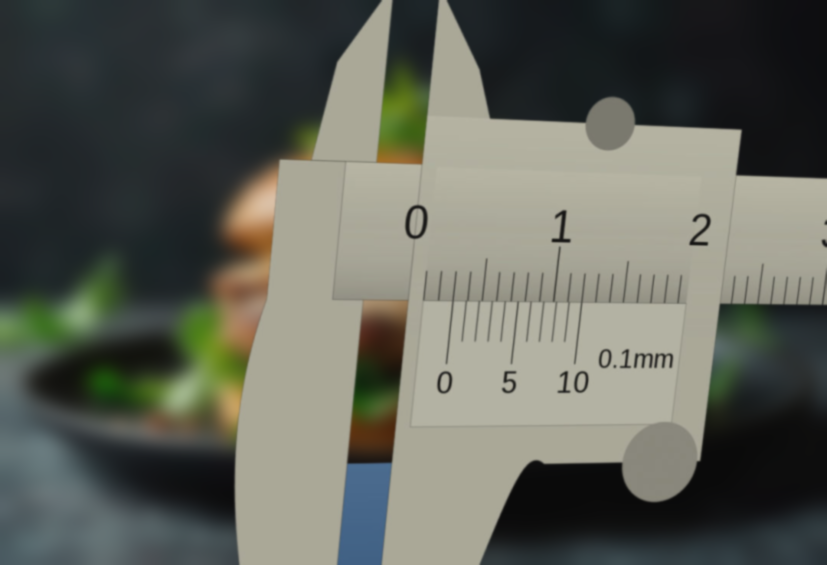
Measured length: 3.0 mm
